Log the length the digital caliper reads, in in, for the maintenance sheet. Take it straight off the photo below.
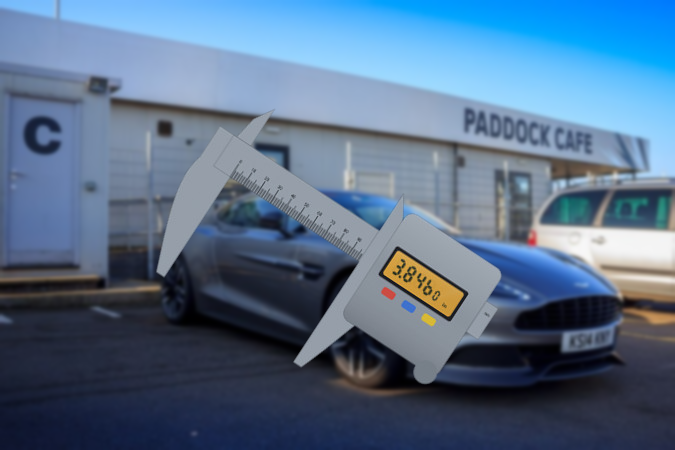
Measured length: 3.8460 in
